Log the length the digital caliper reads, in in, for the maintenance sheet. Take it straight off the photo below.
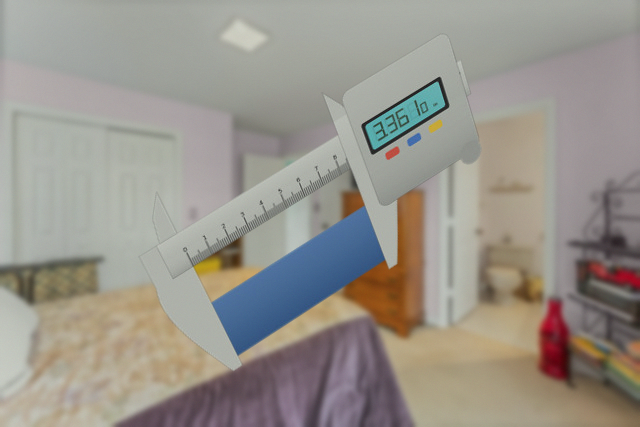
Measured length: 3.3610 in
